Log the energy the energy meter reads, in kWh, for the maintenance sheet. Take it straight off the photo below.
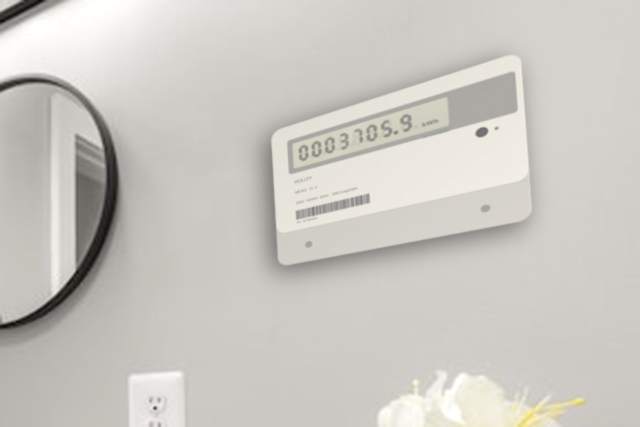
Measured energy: 3705.9 kWh
